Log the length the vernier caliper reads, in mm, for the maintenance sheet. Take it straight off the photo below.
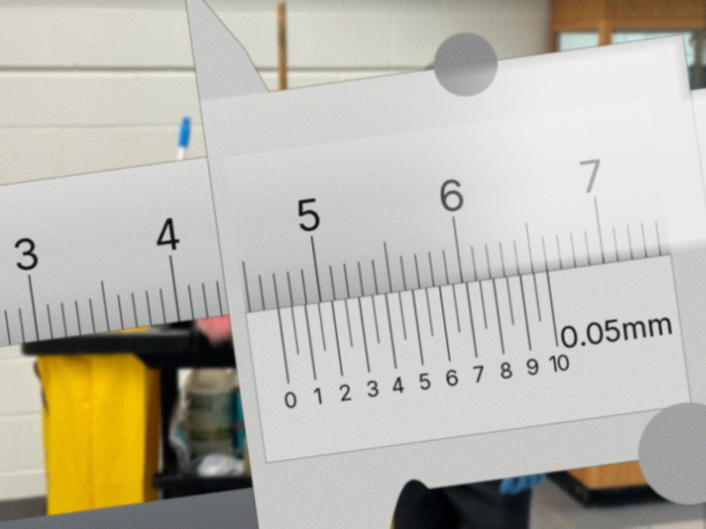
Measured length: 47.0 mm
